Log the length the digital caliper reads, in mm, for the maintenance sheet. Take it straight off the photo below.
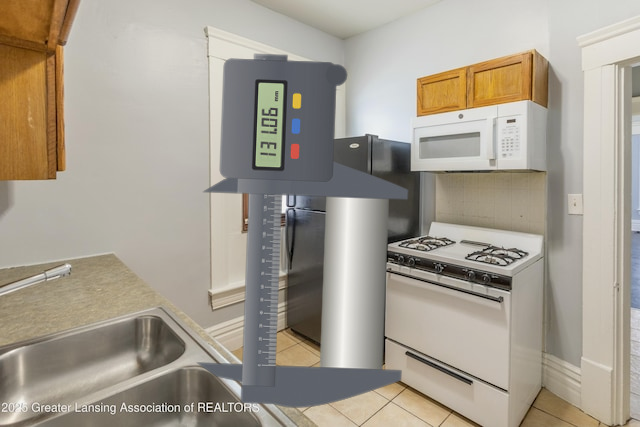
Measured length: 131.06 mm
